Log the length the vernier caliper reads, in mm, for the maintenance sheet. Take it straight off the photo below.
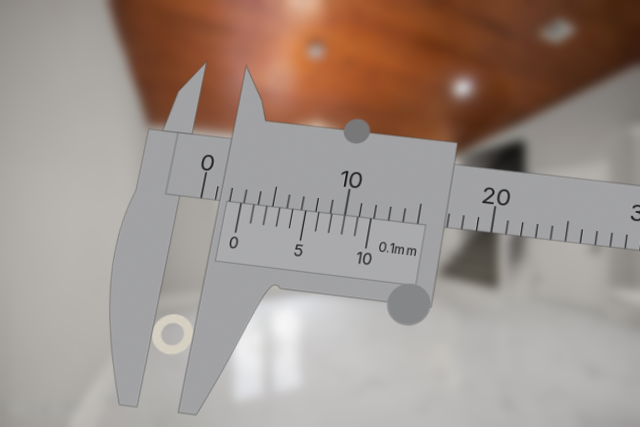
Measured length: 2.8 mm
